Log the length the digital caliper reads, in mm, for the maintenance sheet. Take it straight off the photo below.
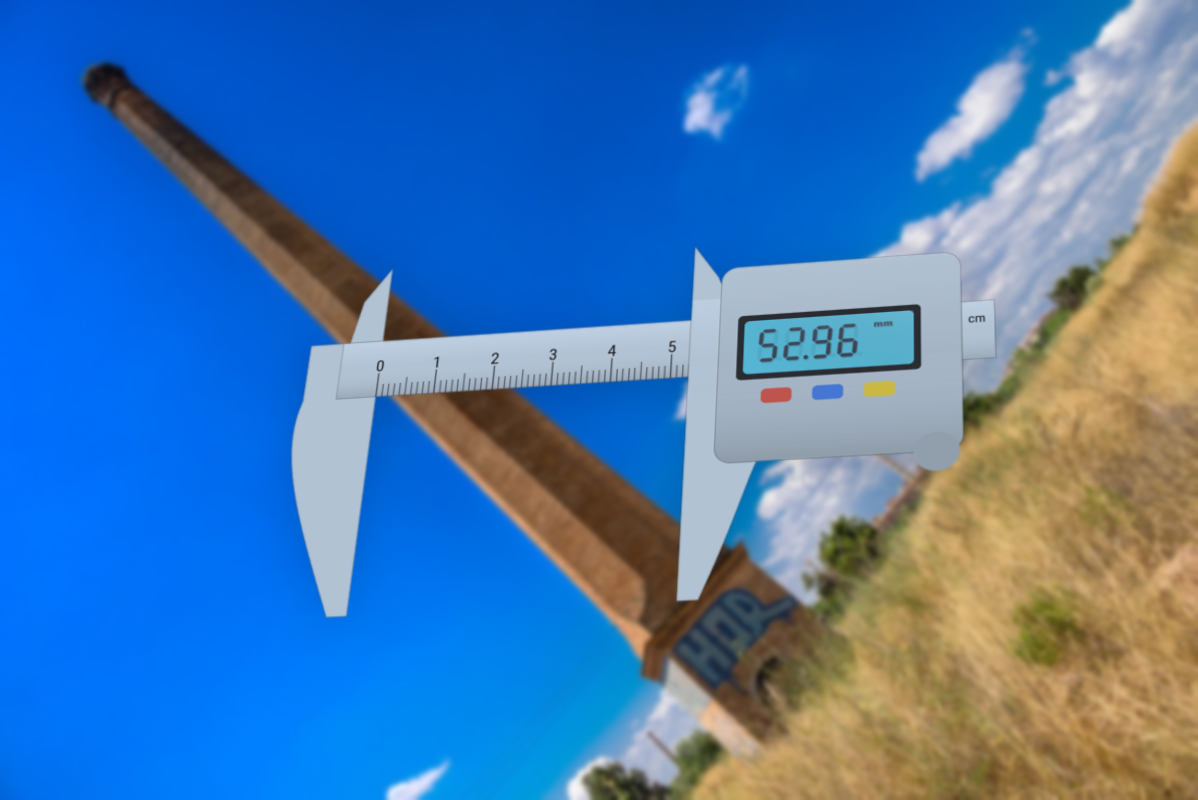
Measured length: 52.96 mm
